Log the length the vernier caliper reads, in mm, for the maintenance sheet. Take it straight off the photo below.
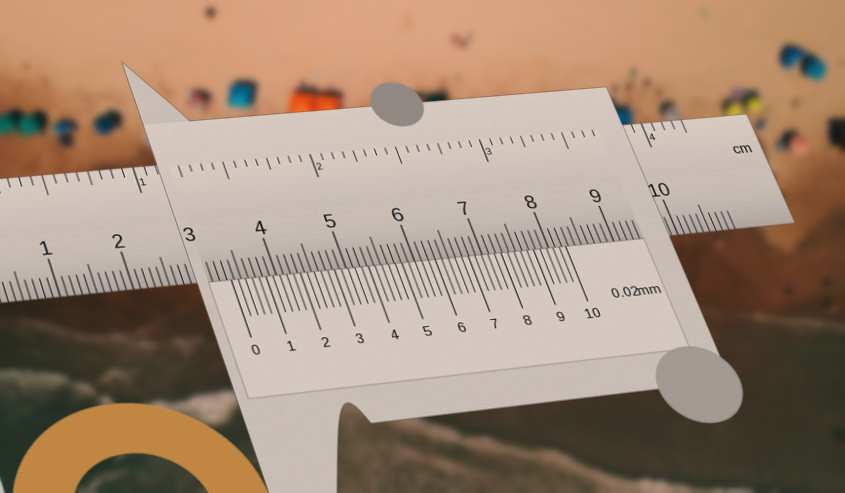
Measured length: 33.6 mm
